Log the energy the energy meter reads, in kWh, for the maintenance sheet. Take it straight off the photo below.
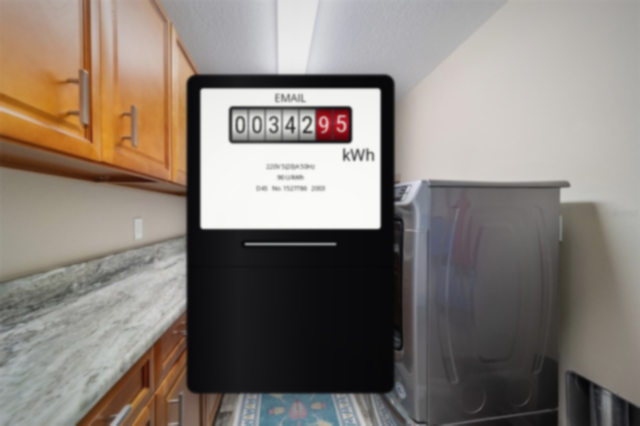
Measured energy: 342.95 kWh
